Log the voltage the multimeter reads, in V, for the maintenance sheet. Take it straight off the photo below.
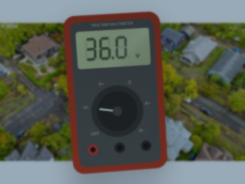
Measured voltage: 36.0 V
